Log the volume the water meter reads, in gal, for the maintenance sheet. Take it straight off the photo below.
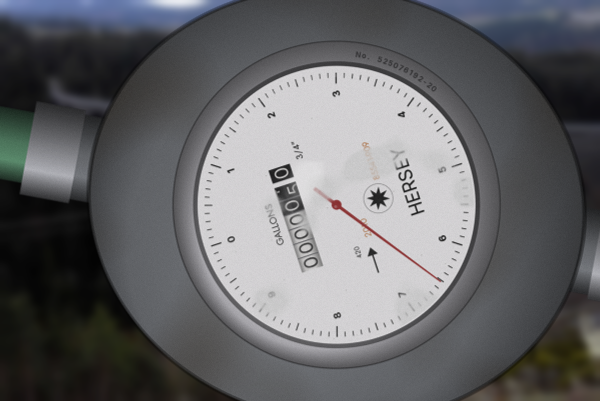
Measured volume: 46.5 gal
